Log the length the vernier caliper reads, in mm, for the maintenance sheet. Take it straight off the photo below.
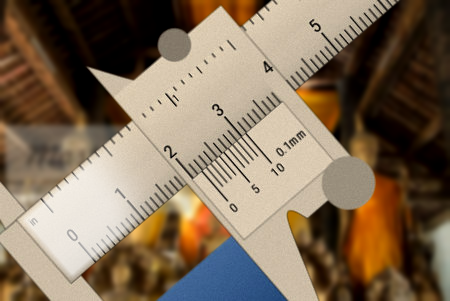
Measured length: 21.8 mm
